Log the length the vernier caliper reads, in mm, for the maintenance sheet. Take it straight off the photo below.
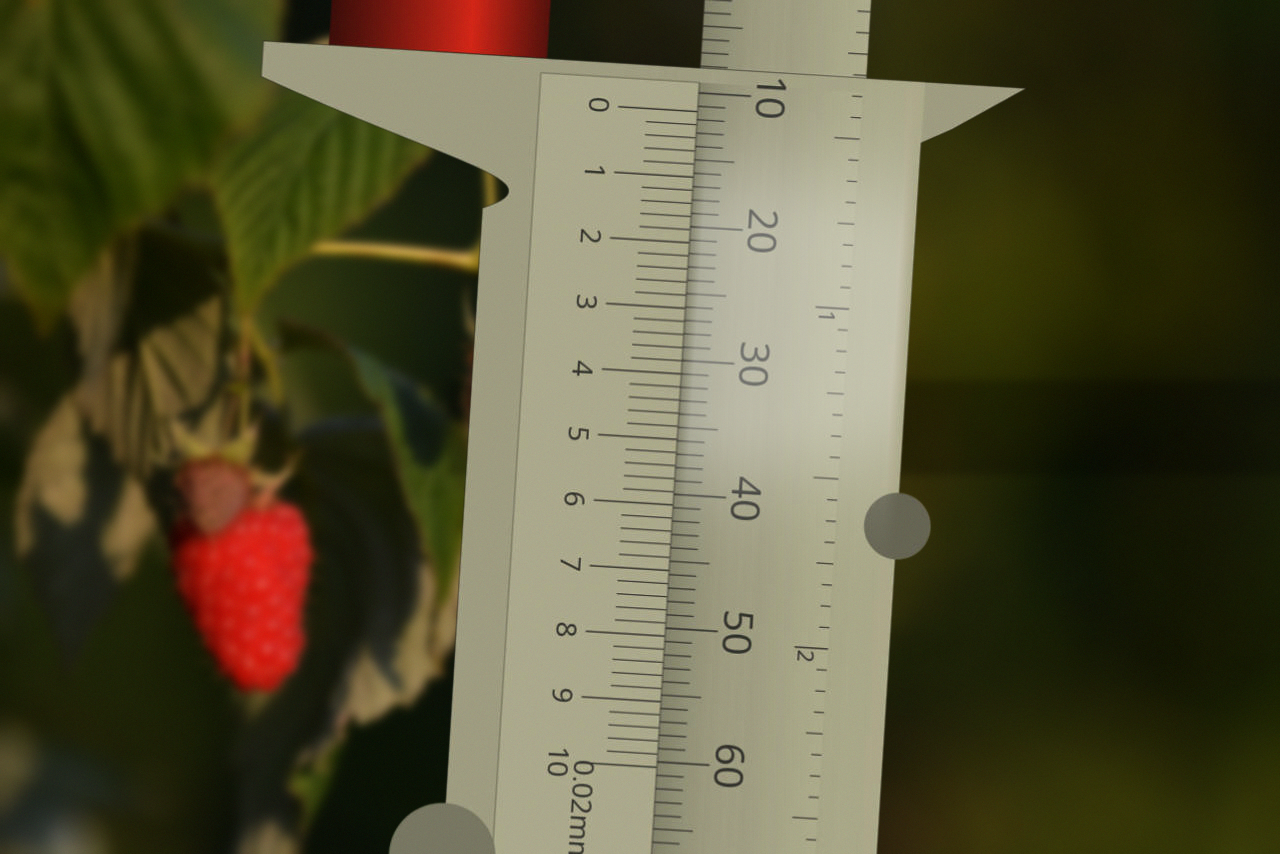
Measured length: 11.4 mm
